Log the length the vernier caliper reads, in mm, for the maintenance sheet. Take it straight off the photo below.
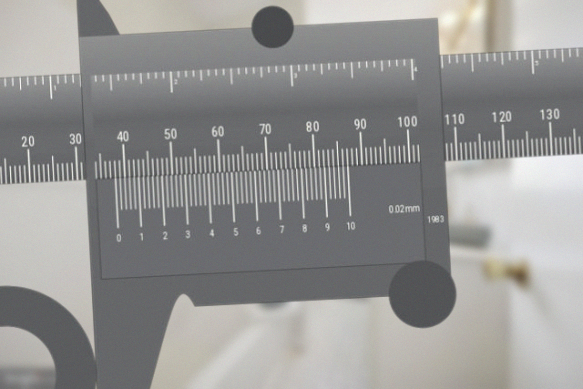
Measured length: 38.0 mm
